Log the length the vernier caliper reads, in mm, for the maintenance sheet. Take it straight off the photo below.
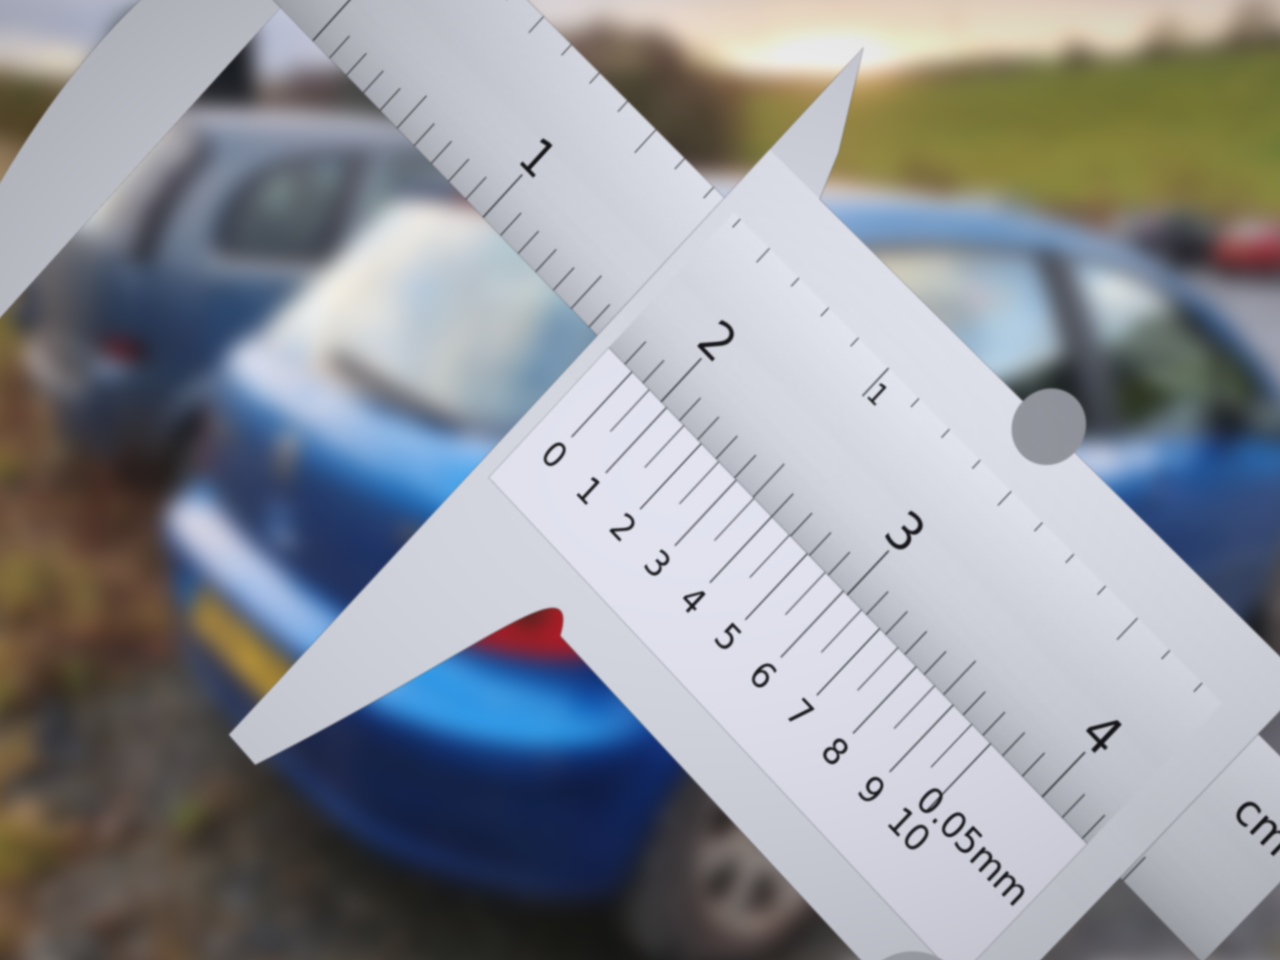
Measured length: 18.4 mm
